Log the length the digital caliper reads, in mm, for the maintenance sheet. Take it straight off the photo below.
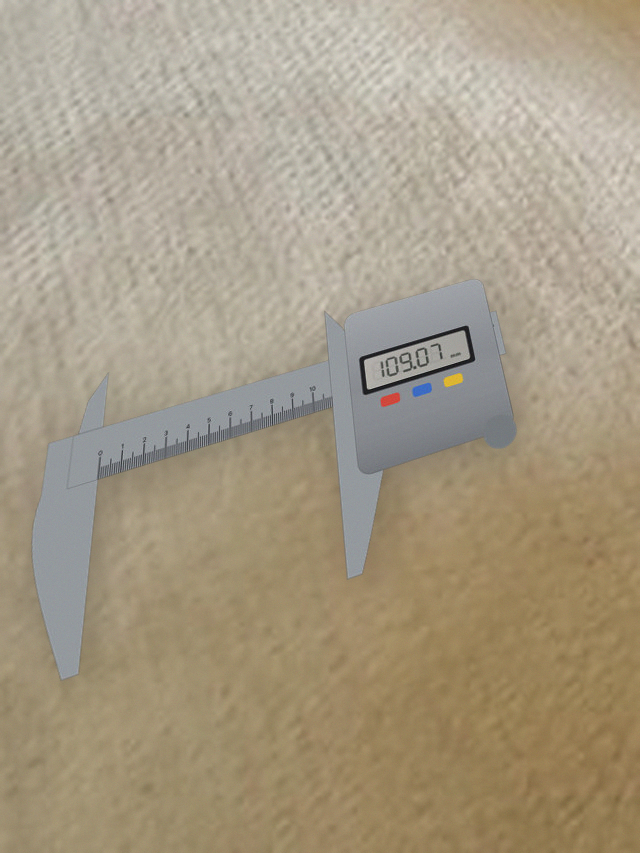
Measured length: 109.07 mm
